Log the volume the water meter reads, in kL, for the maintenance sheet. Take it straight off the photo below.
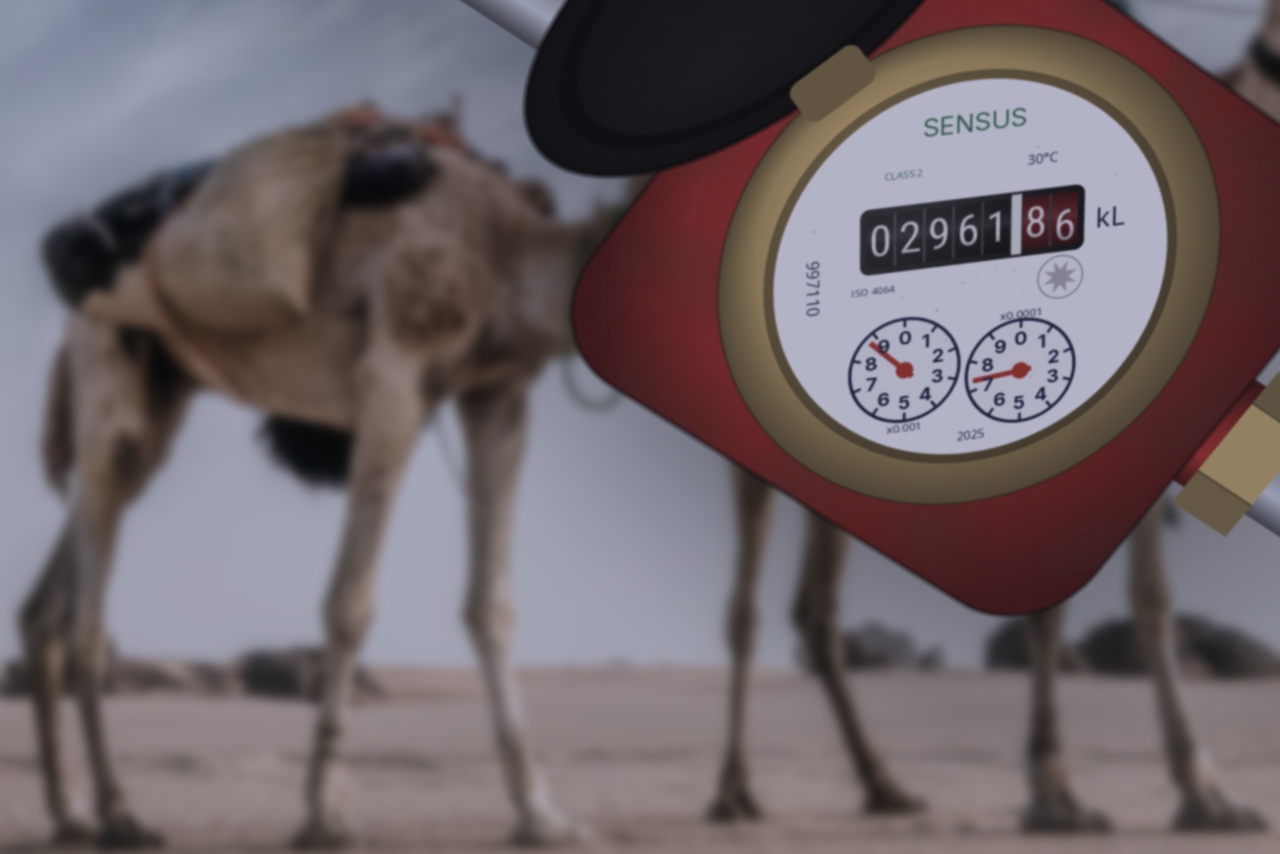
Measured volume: 2961.8587 kL
